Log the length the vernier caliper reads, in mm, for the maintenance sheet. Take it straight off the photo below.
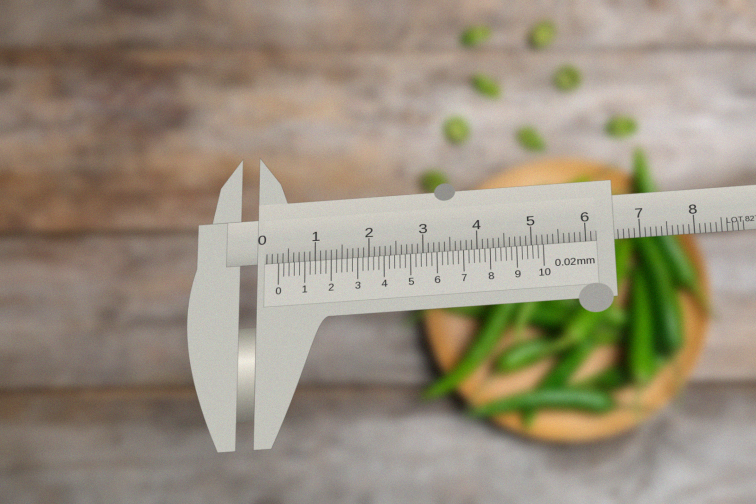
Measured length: 3.2 mm
